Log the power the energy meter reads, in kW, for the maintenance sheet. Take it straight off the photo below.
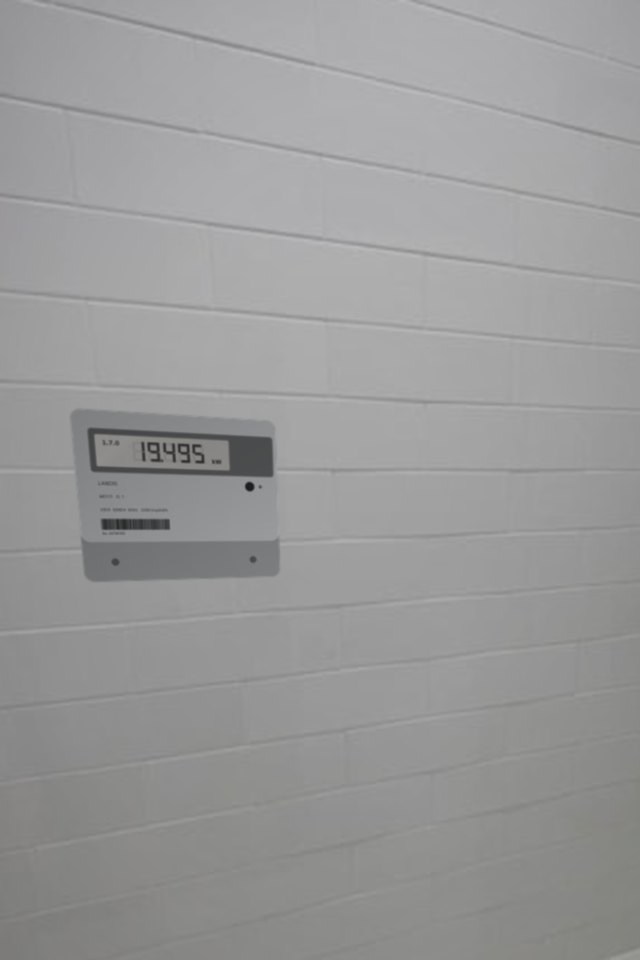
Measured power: 19.495 kW
